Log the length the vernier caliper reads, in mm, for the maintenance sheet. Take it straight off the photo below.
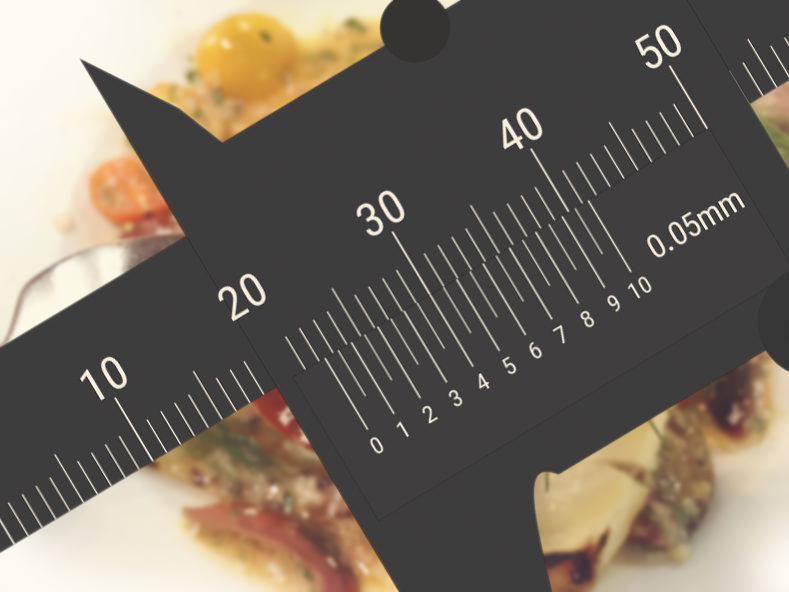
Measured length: 22.4 mm
